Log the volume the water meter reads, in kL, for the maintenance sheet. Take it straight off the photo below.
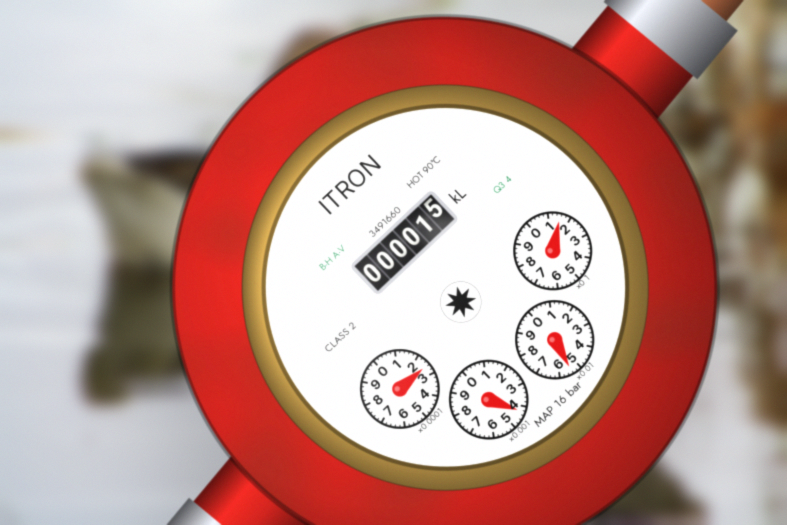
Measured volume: 15.1542 kL
